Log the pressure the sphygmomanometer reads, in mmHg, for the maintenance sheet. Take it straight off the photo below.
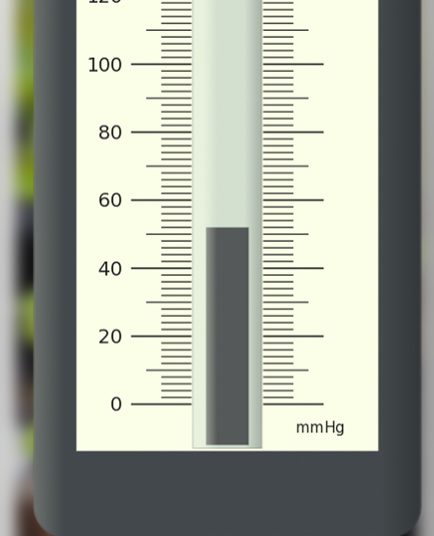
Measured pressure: 52 mmHg
